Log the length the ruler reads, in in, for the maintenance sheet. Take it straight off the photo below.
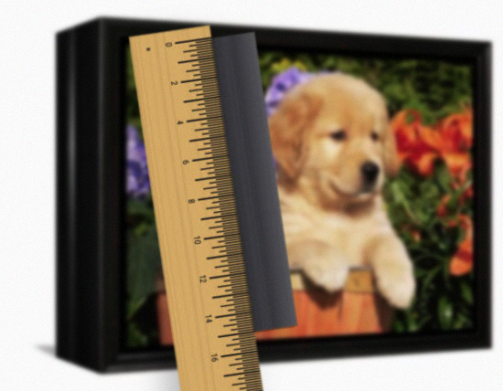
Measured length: 15 in
